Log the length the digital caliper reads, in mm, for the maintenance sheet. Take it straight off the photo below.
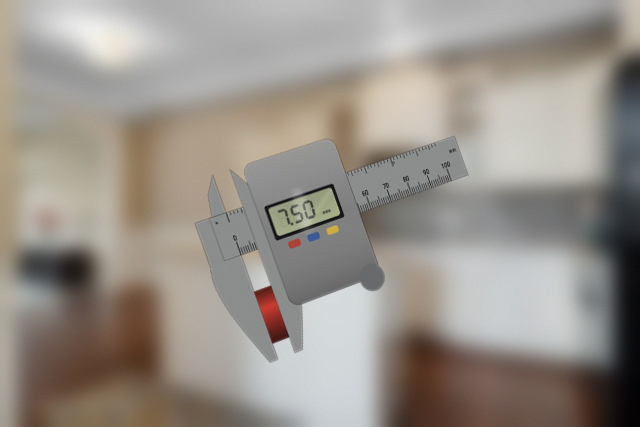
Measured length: 7.50 mm
